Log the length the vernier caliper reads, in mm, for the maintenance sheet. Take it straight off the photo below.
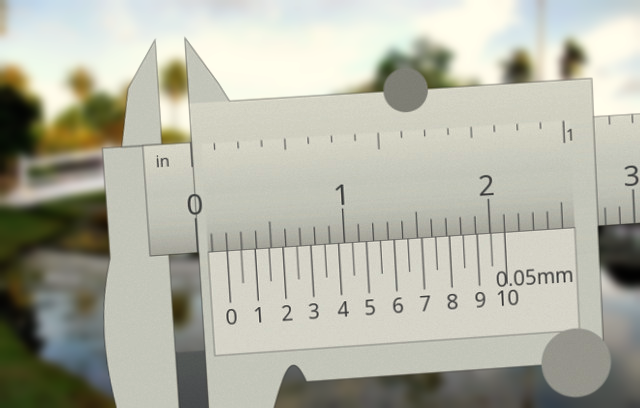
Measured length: 2.0 mm
